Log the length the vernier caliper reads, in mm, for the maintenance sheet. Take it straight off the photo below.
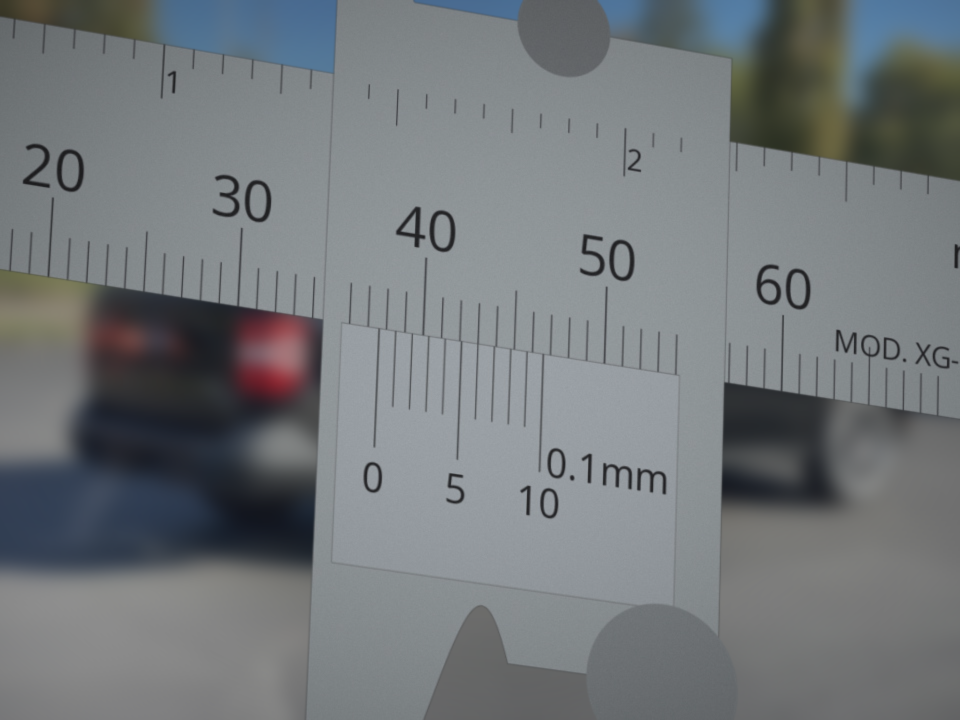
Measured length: 37.6 mm
